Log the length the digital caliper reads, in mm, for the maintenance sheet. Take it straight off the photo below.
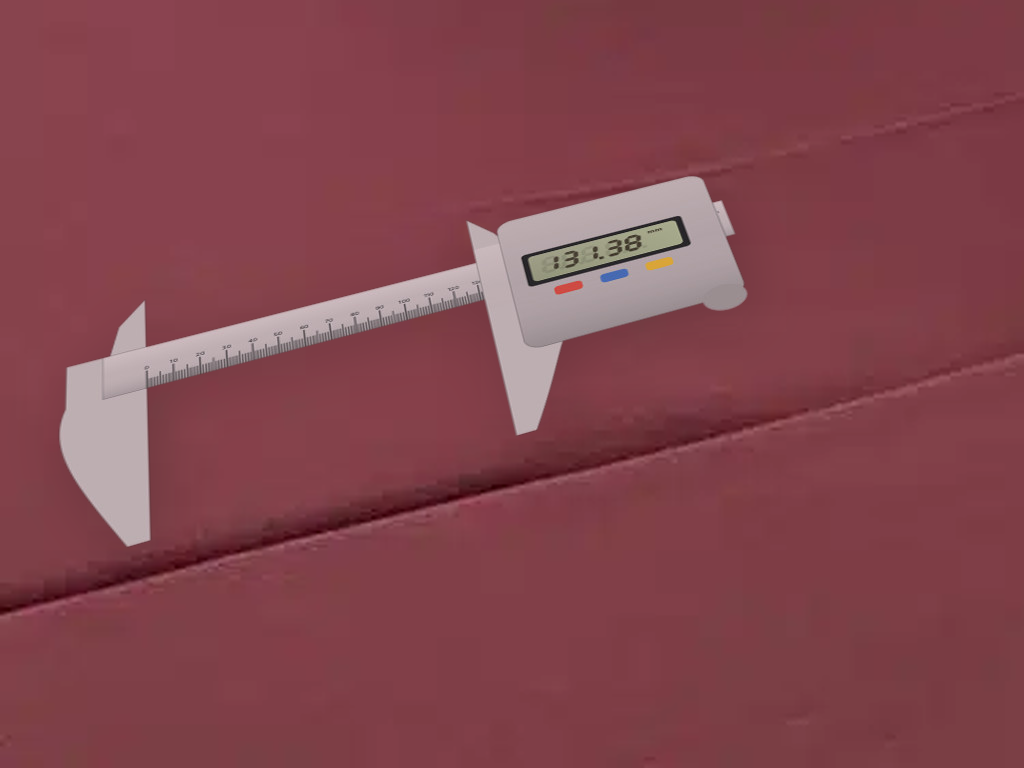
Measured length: 131.38 mm
